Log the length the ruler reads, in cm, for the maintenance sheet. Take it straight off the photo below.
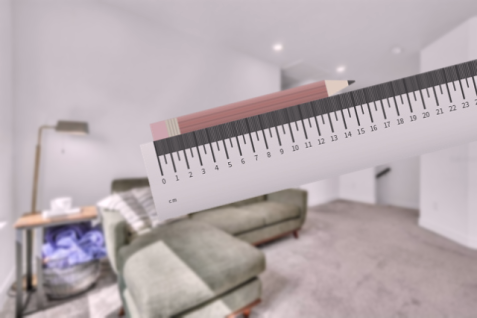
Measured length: 15.5 cm
